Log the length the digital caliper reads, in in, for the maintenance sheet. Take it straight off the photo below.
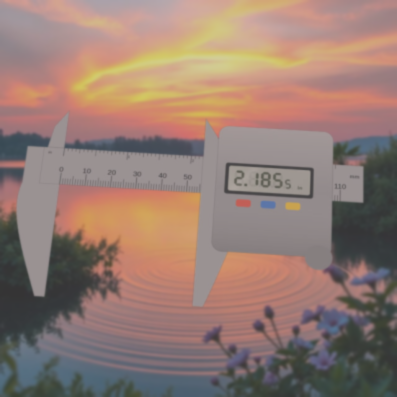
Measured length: 2.1855 in
